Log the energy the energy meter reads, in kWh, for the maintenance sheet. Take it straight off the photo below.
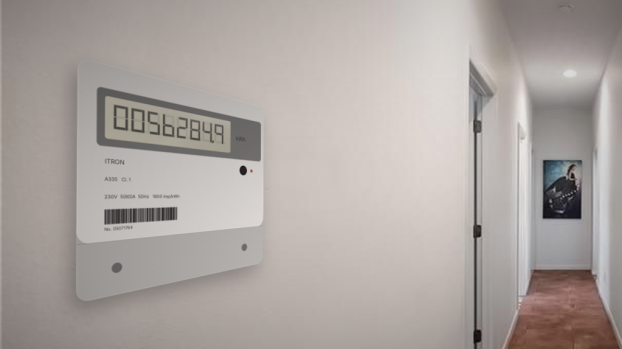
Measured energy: 56284.9 kWh
